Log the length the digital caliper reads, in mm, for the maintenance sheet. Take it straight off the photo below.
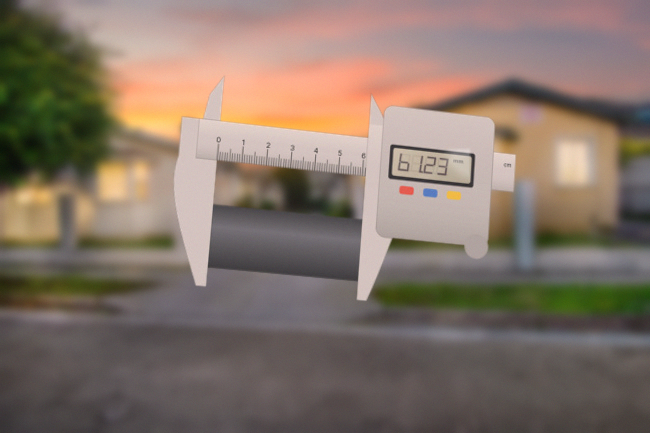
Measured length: 61.23 mm
